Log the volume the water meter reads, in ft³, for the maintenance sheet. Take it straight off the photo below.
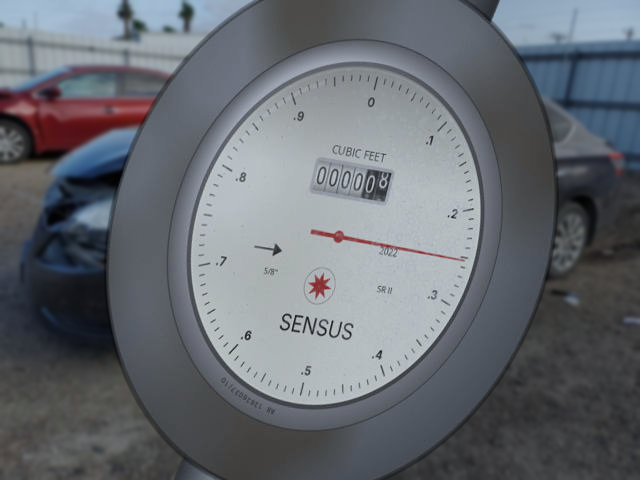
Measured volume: 8.25 ft³
